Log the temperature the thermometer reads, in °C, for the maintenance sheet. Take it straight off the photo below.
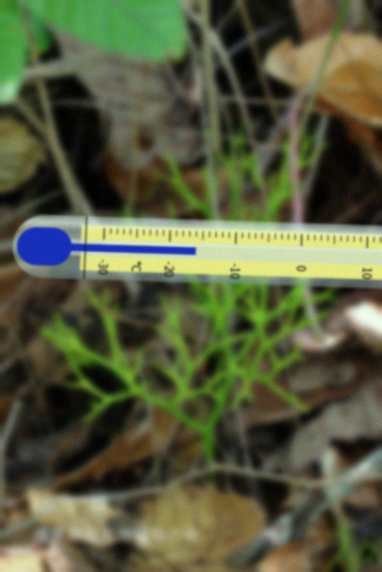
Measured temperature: -16 °C
